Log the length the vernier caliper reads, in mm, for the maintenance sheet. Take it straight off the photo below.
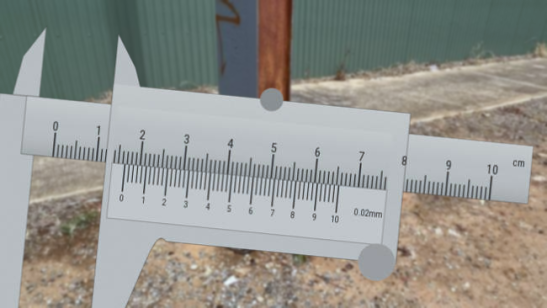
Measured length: 16.5 mm
